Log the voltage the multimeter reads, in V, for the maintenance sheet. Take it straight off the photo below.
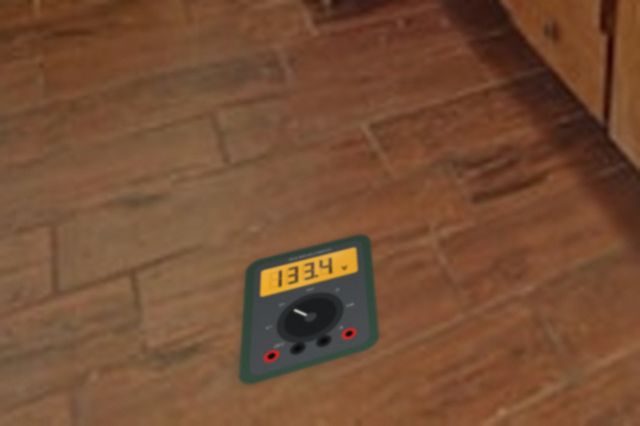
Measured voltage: 133.4 V
